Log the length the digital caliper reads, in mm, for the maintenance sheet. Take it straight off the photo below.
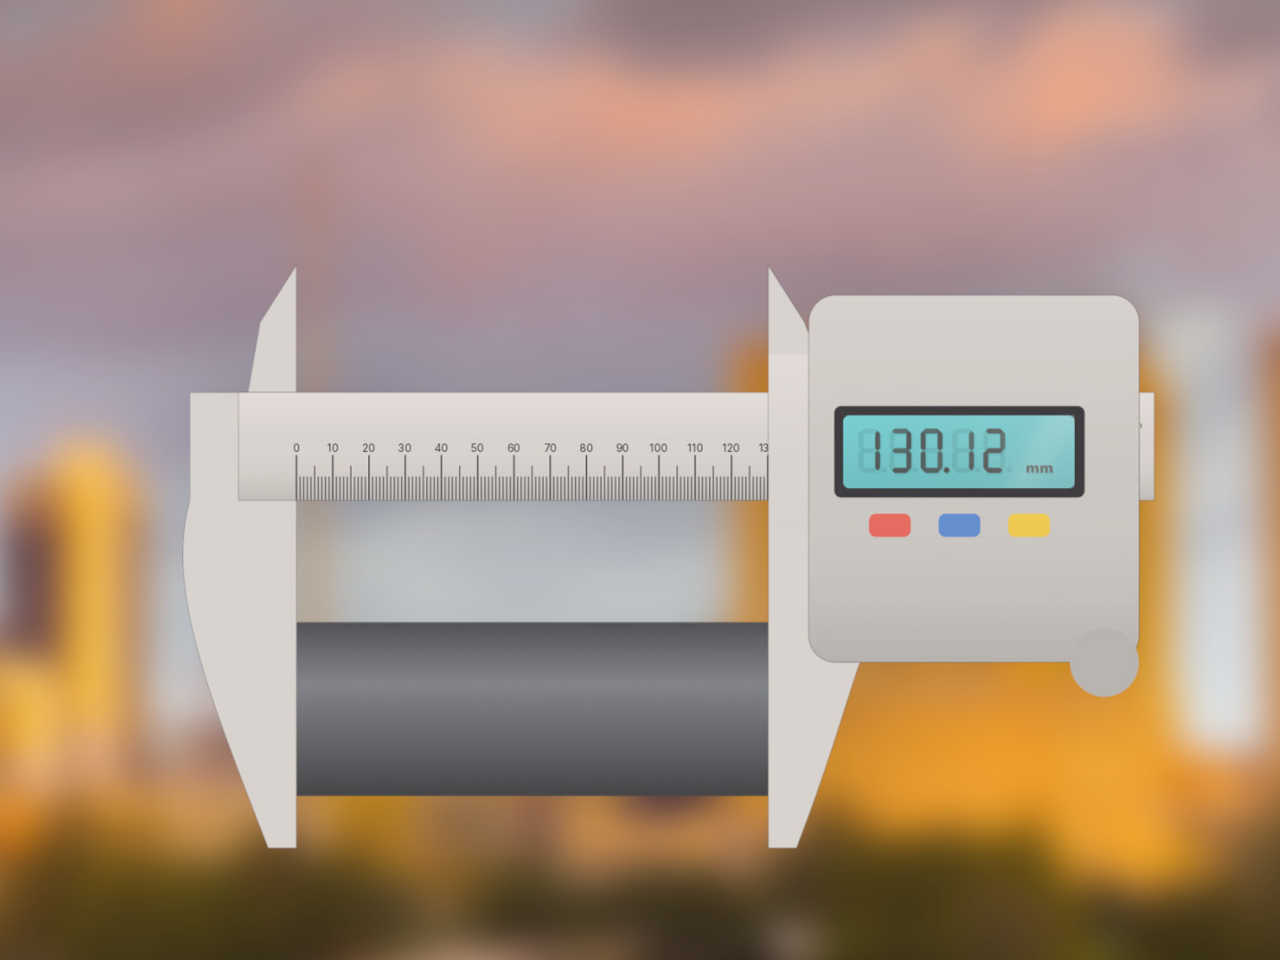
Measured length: 130.12 mm
